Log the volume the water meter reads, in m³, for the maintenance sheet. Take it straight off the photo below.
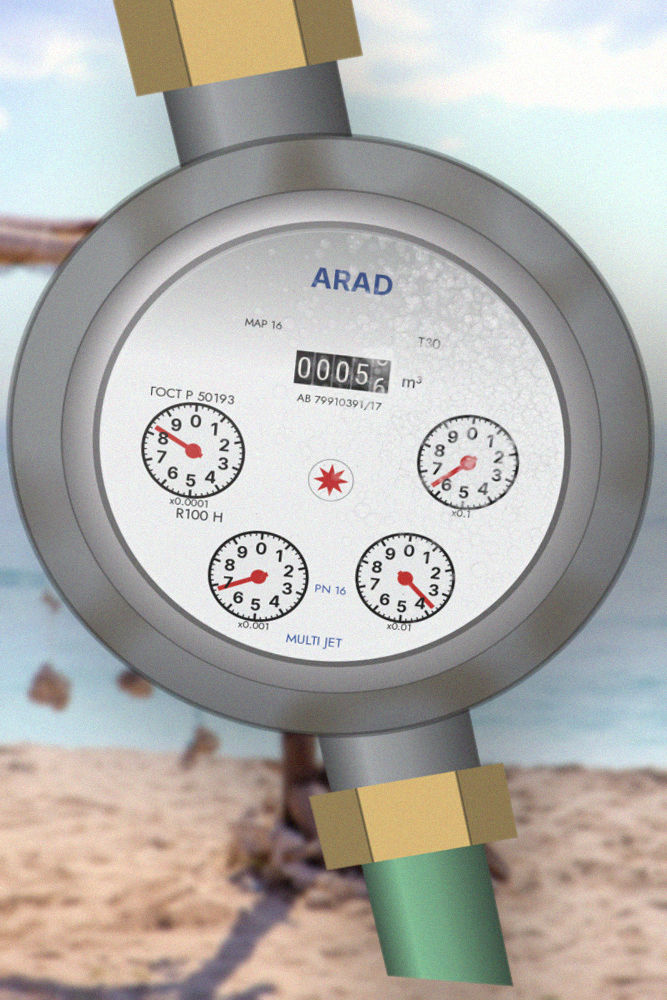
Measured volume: 55.6368 m³
